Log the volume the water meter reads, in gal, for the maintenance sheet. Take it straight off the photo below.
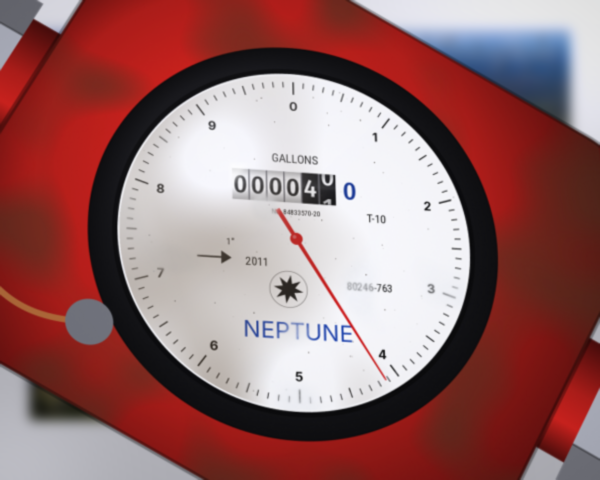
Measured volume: 404.1 gal
